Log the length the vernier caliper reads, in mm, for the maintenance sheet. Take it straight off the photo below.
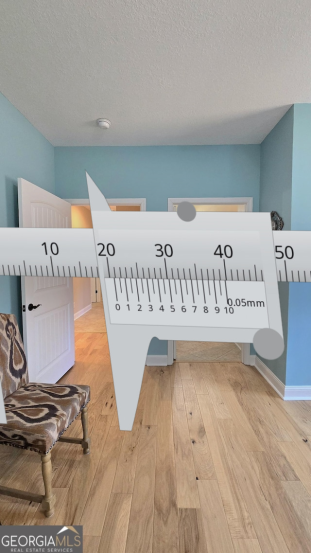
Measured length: 20.8 mm
